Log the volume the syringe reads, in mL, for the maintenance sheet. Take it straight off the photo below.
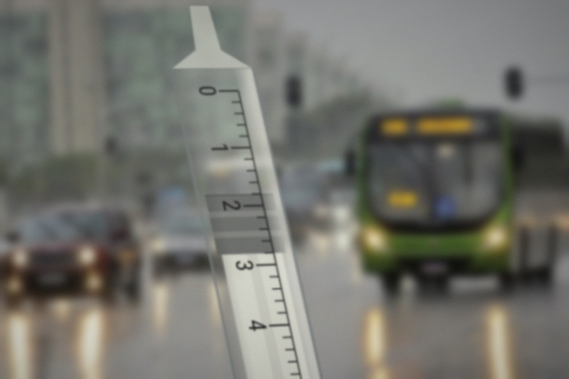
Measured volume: 1.8 mL
